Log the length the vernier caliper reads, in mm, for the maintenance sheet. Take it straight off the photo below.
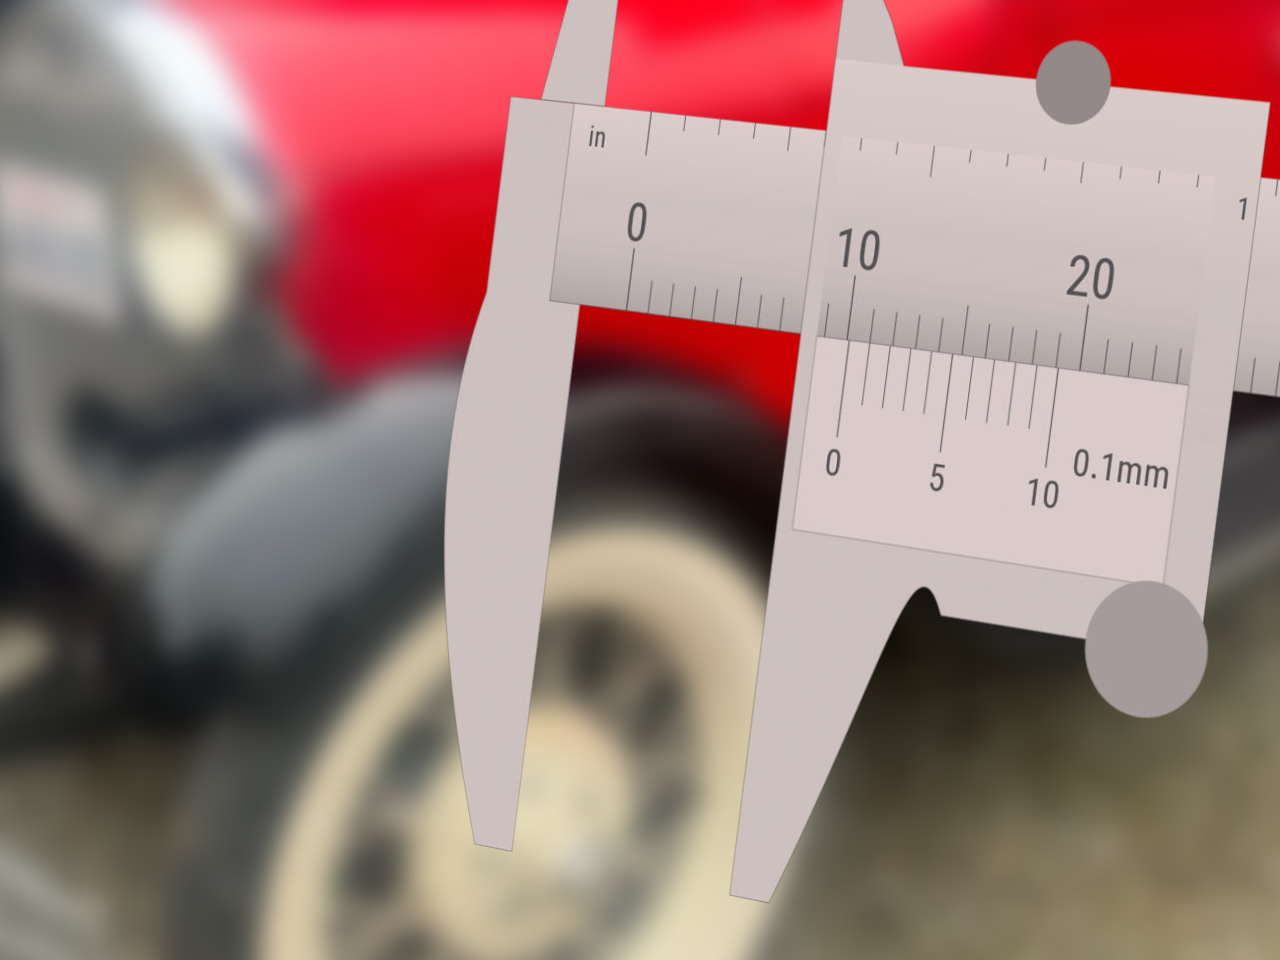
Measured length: 10.1 mm
